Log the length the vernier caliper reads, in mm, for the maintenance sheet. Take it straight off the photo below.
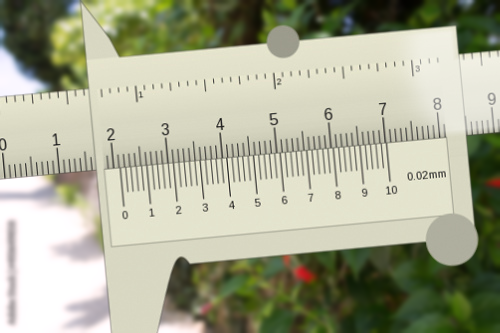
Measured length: 21.2 mm
